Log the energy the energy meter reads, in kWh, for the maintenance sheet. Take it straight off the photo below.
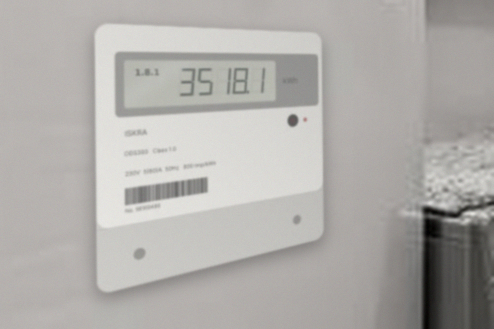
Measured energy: 3518.1 kWh
